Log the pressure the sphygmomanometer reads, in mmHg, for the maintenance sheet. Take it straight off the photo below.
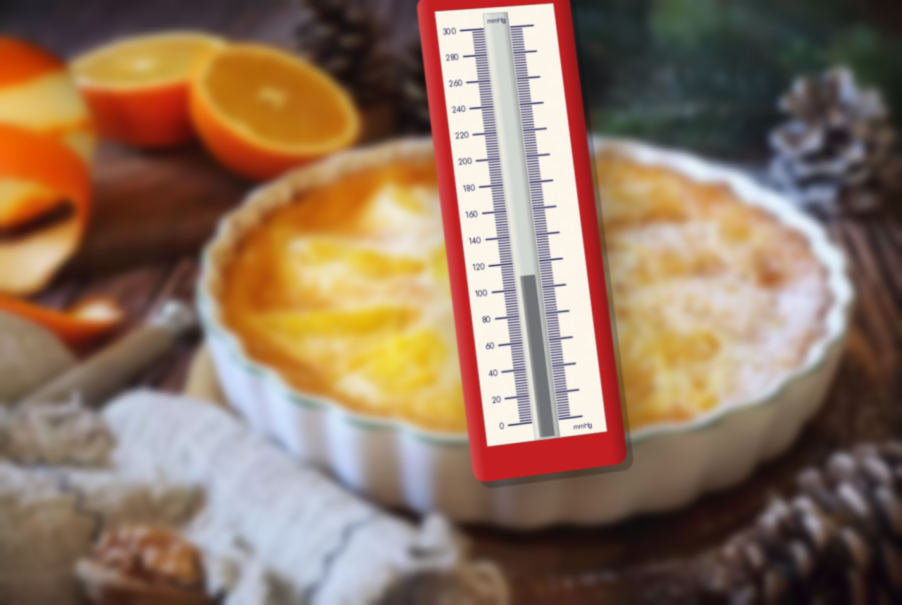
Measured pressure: 110 mmHg
